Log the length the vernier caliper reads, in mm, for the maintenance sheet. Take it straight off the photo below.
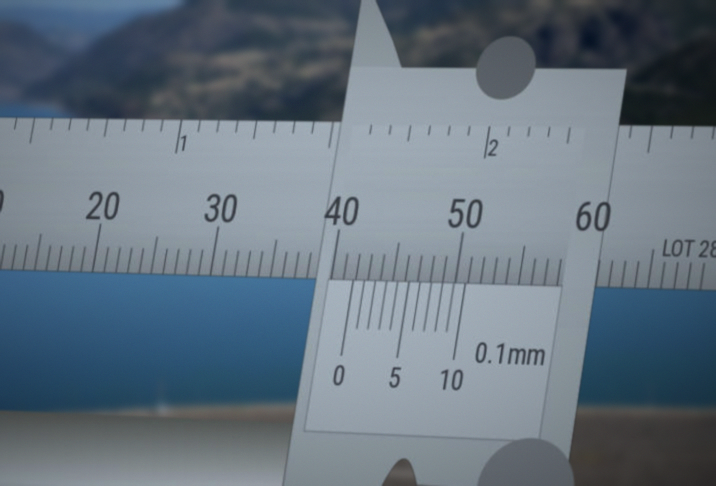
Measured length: 41.8 mm
